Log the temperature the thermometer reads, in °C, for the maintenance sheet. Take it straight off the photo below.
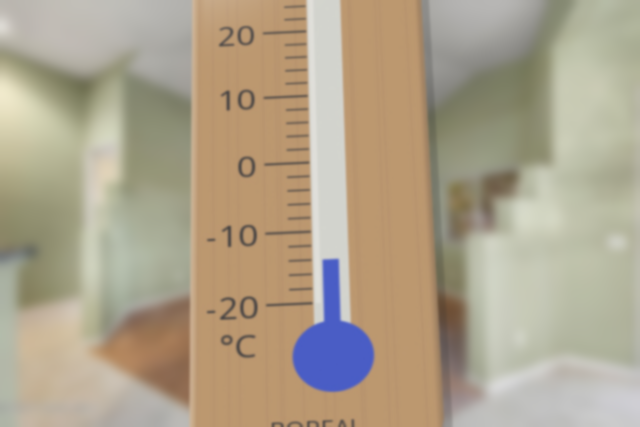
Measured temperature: -14 °C
